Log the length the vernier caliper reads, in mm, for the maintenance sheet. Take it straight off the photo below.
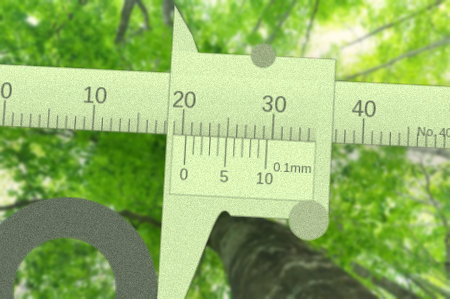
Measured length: 20.4 mm
